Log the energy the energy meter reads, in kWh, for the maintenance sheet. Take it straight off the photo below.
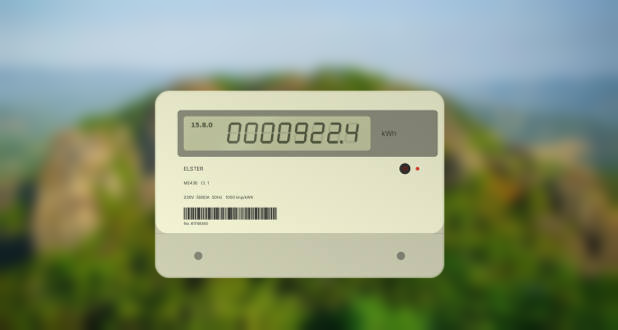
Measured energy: 922.4 kWh
